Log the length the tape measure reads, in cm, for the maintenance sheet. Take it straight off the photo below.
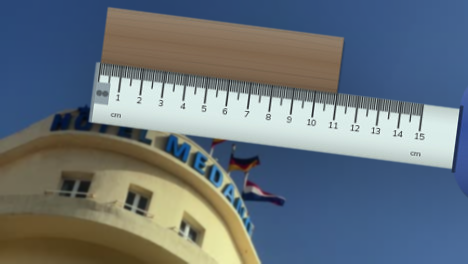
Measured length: 11 cm
